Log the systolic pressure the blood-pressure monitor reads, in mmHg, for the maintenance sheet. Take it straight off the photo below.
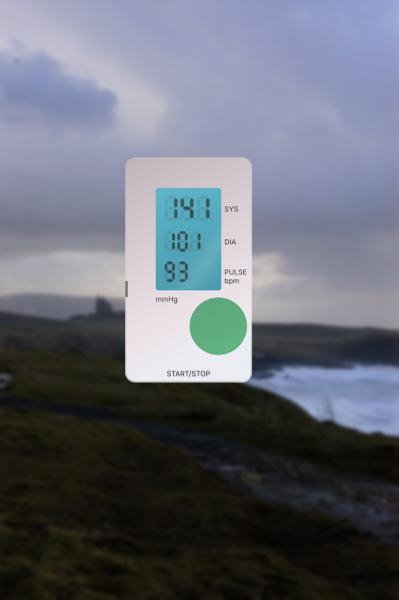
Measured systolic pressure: 141 mmHg
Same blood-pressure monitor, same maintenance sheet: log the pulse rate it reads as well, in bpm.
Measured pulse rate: 93 bpm
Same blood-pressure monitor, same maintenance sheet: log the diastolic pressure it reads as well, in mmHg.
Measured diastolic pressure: 101 mmHg
